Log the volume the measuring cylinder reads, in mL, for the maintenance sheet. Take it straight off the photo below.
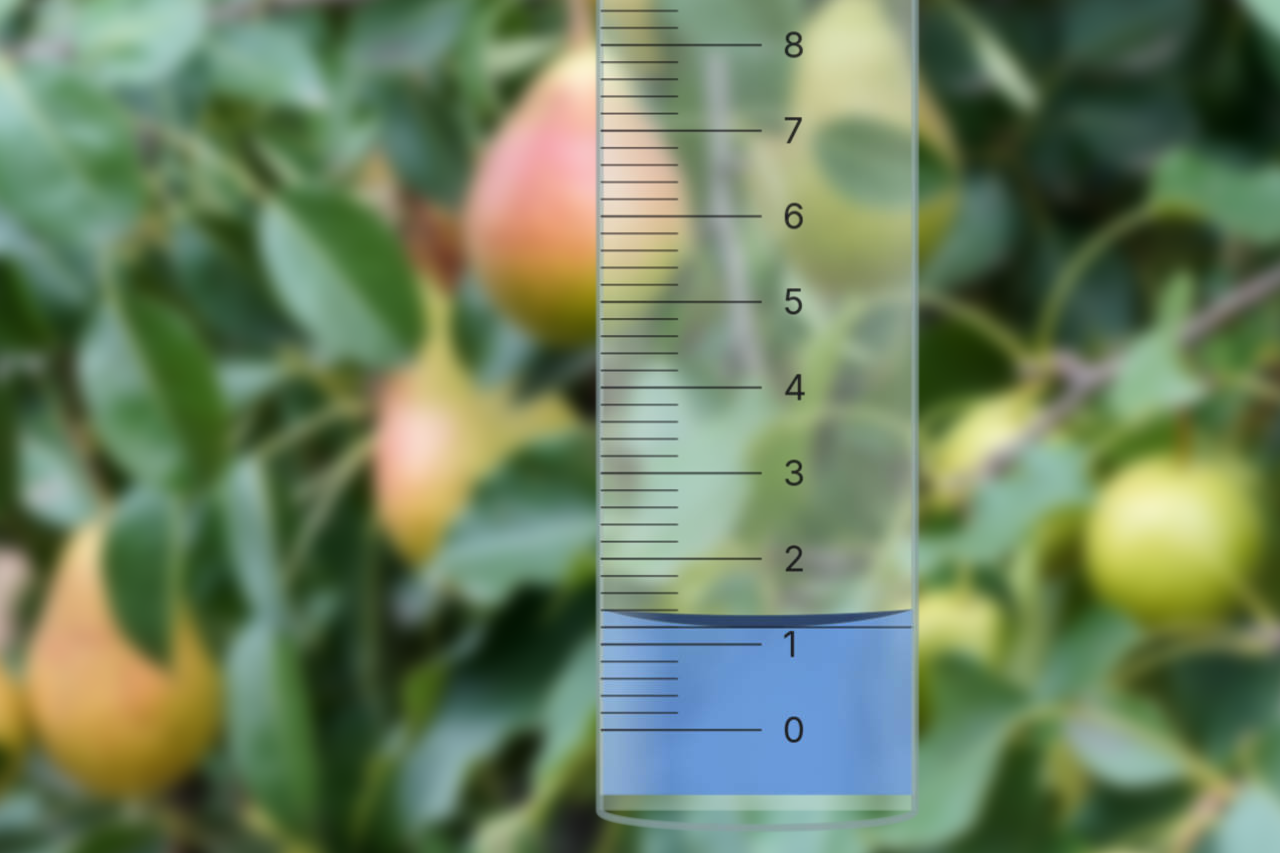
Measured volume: 1.2 mL
